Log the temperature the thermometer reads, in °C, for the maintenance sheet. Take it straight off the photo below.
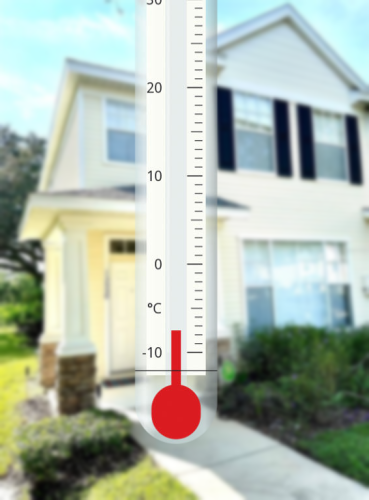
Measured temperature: -7.5 °C
